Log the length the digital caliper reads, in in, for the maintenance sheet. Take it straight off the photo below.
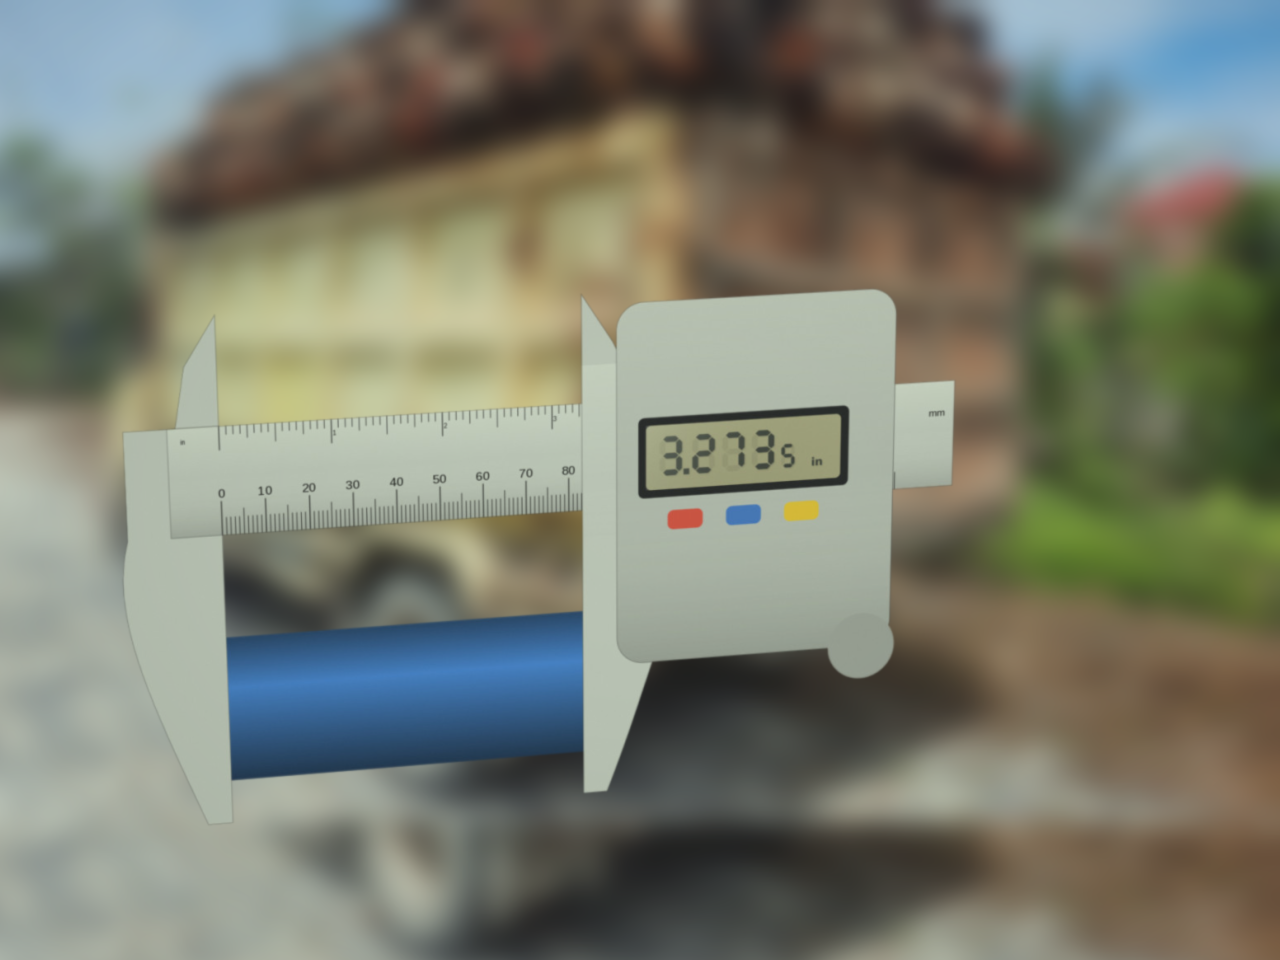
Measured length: 3.2735 in
